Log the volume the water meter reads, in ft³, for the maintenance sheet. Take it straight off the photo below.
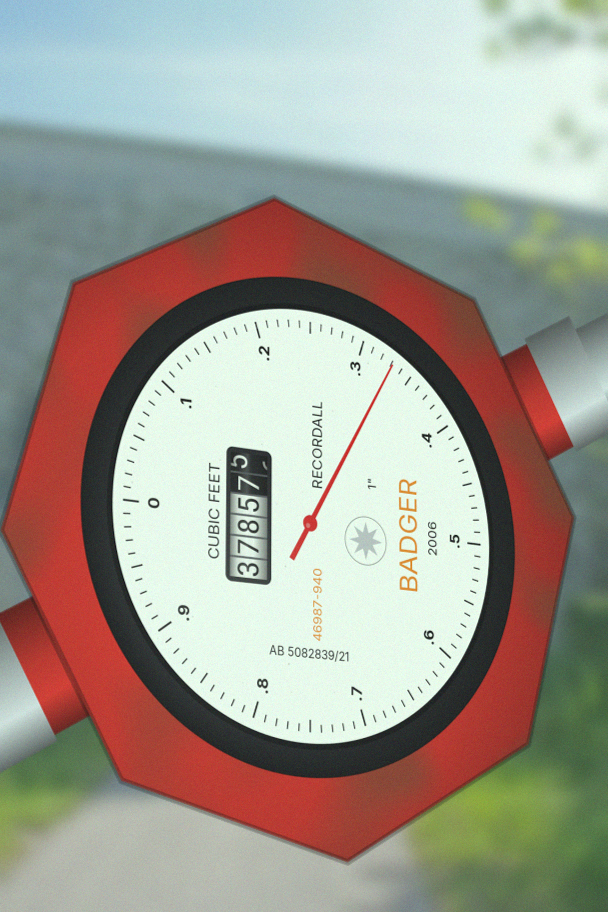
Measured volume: 378575.33 ft³
